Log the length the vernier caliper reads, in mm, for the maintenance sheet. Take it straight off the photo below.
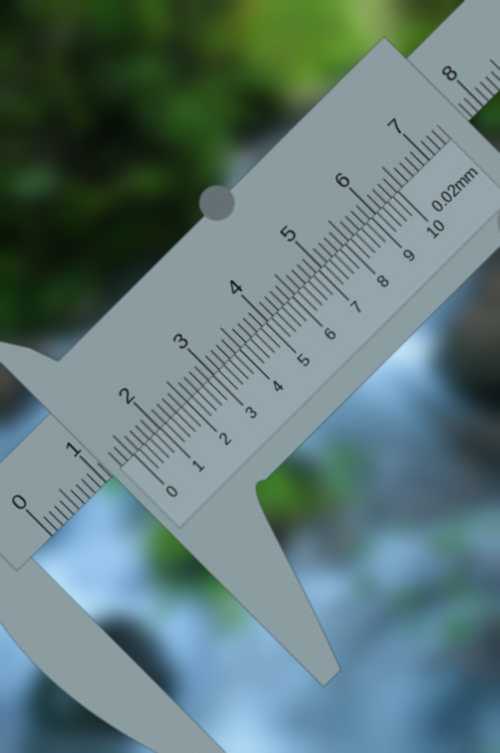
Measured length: 15.2 mm
